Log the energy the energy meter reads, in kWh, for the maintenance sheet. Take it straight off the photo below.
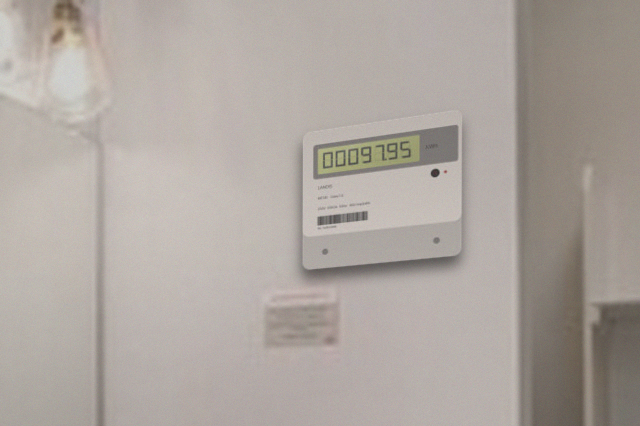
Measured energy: 97.95 kWh
